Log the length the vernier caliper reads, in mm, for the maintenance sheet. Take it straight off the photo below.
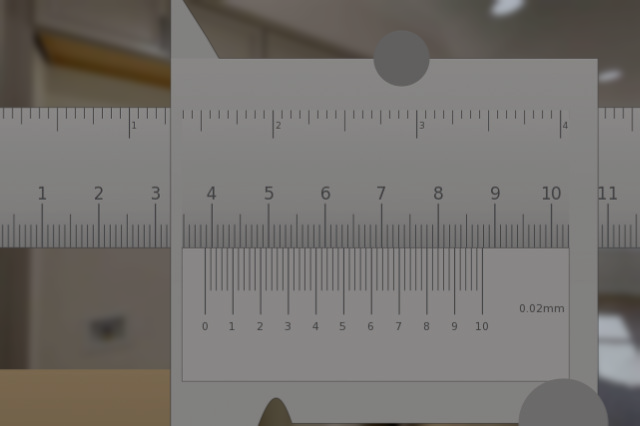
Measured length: 38.8 mm
